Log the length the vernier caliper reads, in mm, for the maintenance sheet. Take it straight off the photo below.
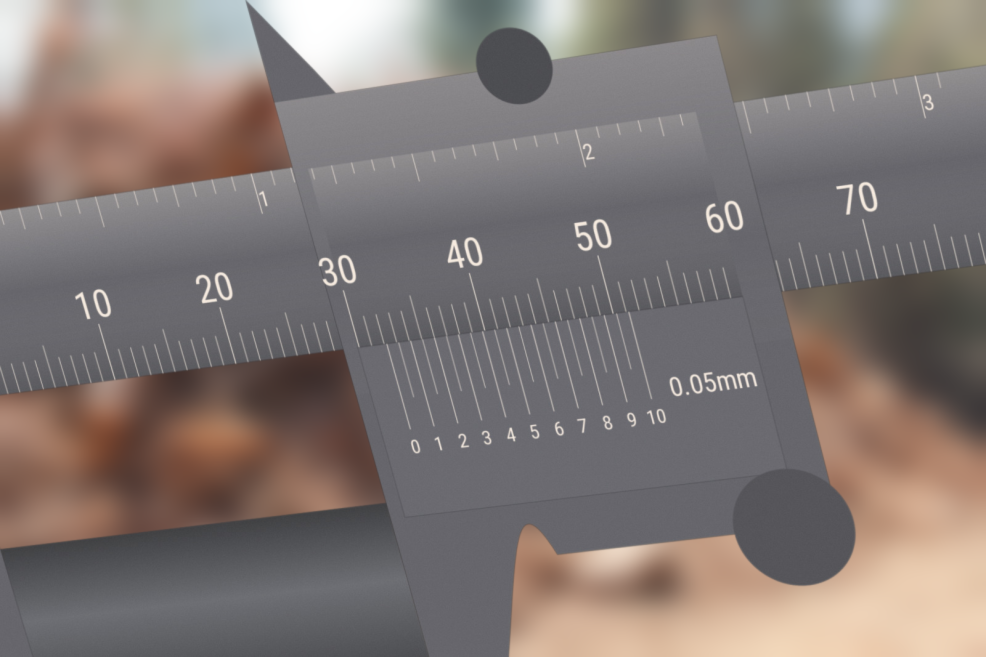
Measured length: 32.2 mm
